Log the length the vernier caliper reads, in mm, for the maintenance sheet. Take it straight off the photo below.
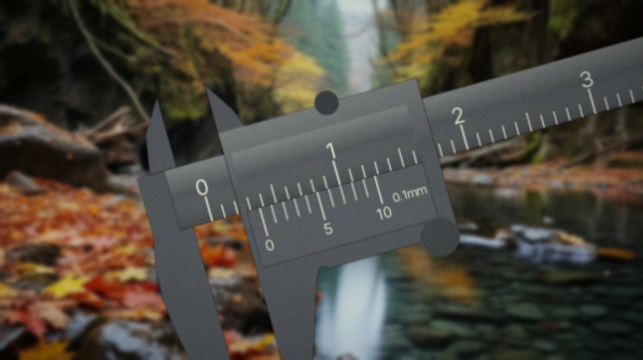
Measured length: 3.7 mm
